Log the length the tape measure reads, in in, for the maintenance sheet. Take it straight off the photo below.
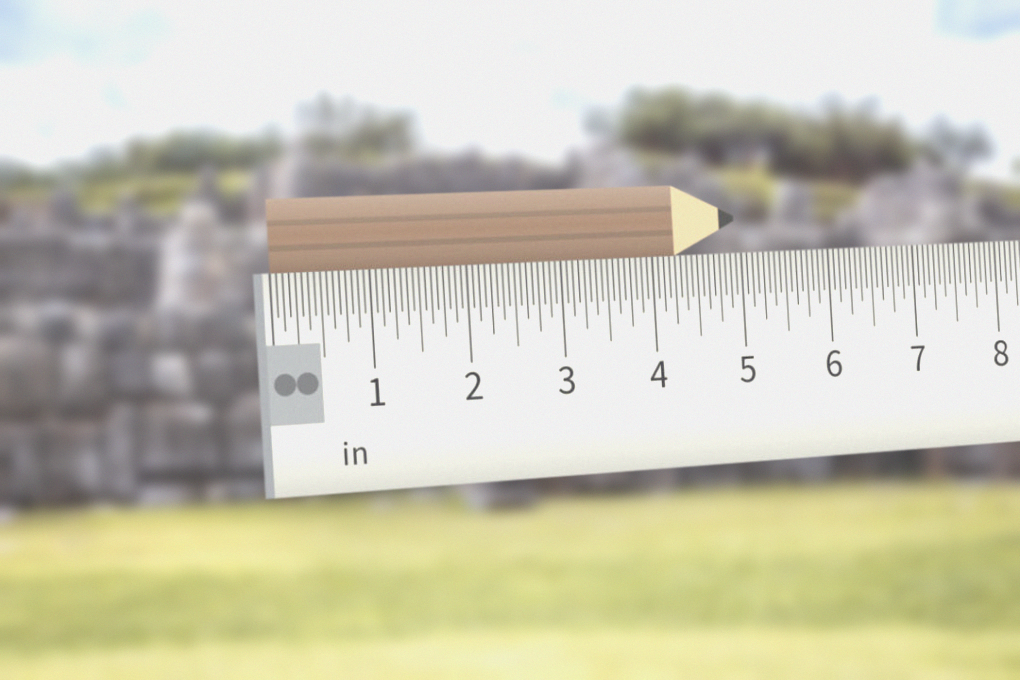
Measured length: 4.9375 in
